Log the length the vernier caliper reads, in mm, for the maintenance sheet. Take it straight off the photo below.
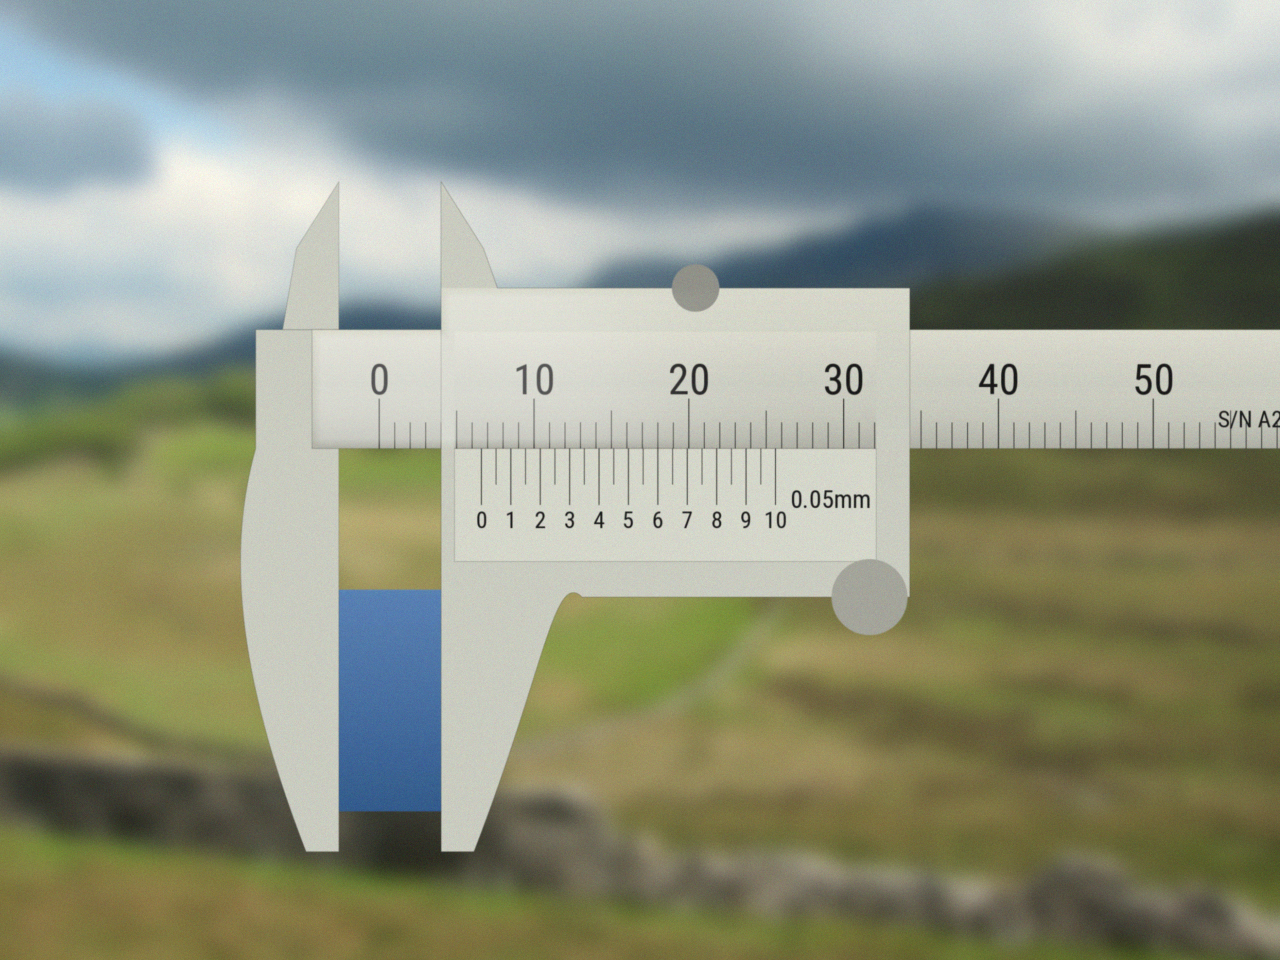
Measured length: 6.6 mm
